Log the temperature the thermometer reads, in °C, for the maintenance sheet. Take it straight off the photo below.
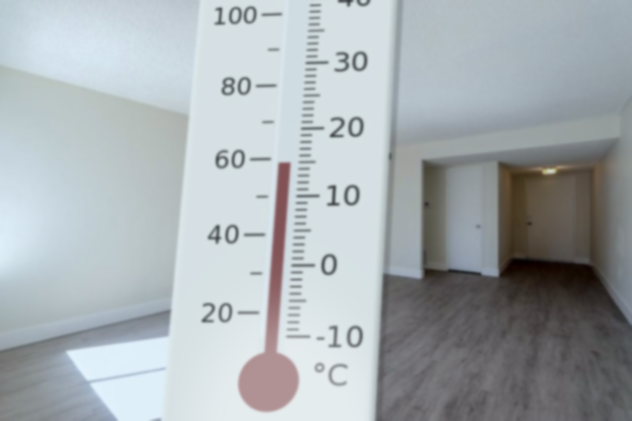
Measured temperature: 15 °C
